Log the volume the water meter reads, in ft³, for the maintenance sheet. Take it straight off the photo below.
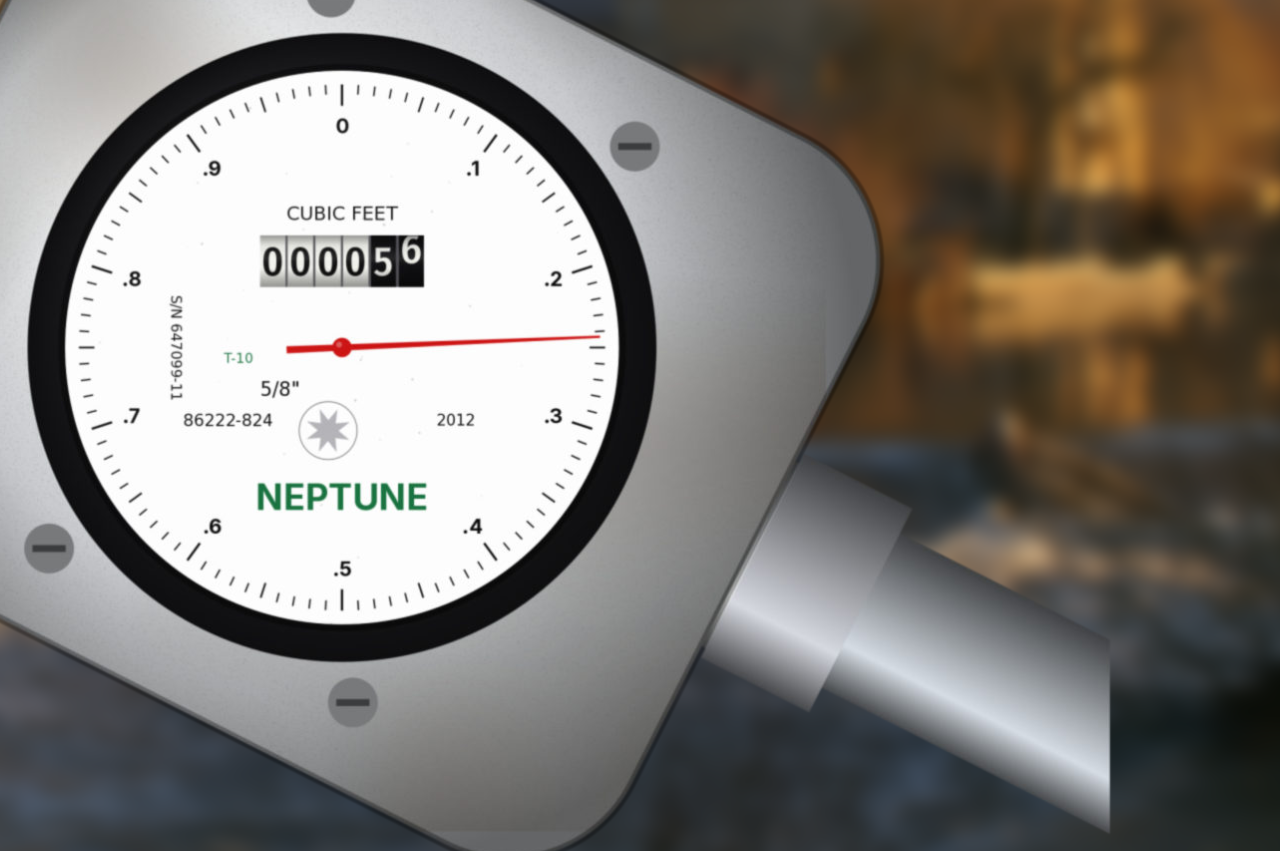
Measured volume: 56.24 ft³
